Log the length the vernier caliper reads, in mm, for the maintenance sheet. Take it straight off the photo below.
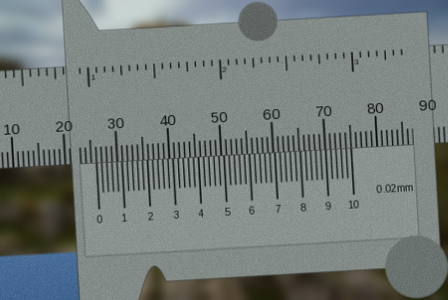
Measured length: 26.0 mm
